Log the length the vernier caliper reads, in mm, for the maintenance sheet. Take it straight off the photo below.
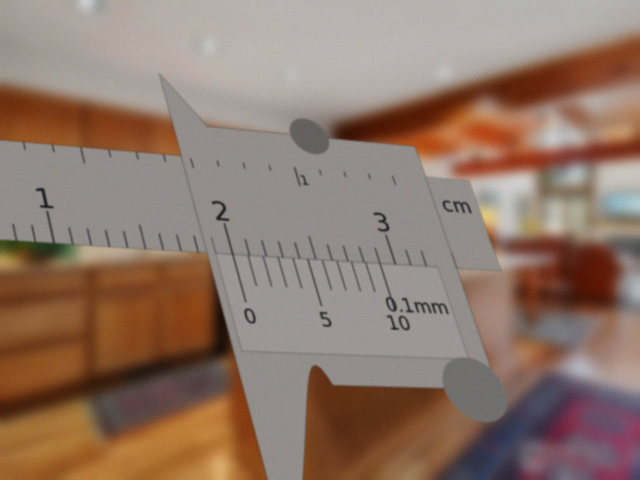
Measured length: 20.0 mm
